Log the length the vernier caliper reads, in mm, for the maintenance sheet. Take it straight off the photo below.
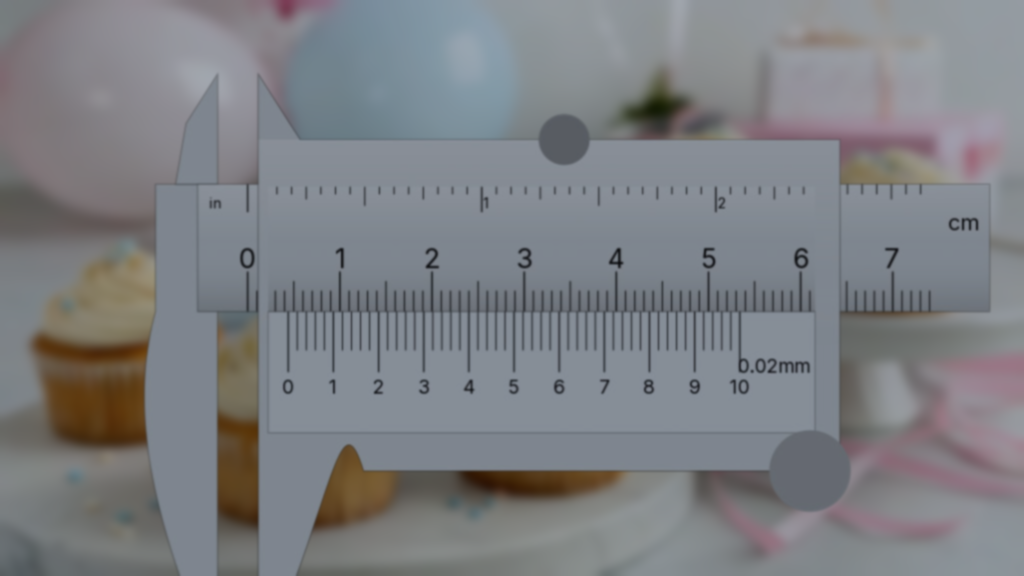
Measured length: 4.4 mm
